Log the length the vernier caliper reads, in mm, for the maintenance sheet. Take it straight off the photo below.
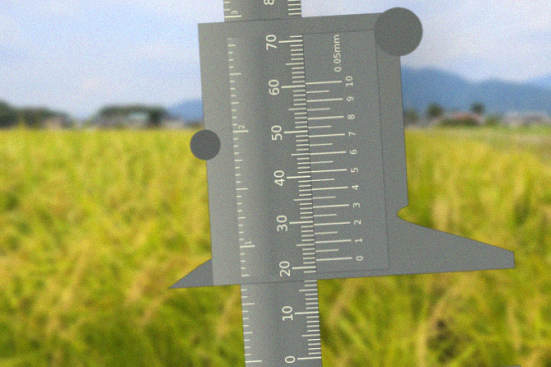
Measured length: 21.5 mm
